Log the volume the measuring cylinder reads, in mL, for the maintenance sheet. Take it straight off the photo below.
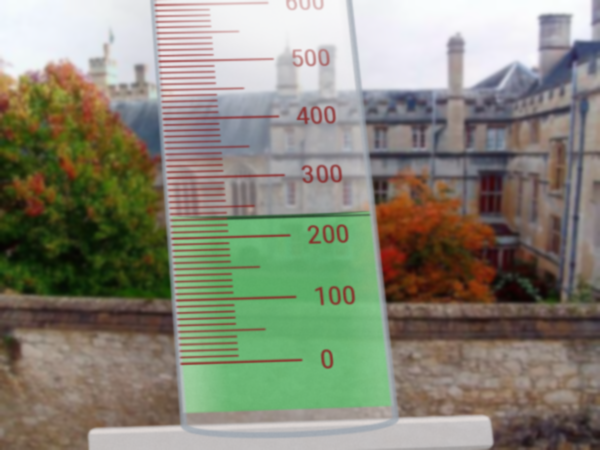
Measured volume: 230 mL
